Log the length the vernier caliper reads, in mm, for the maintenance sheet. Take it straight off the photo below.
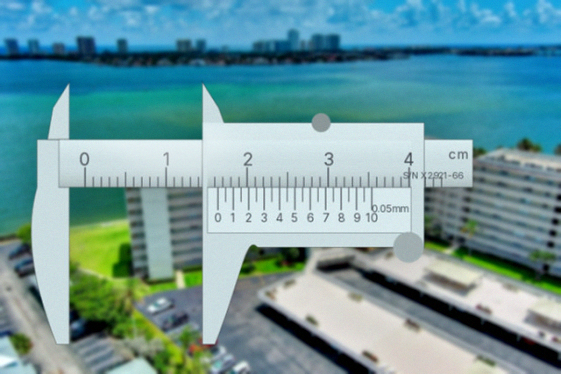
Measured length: 16.4 mm
